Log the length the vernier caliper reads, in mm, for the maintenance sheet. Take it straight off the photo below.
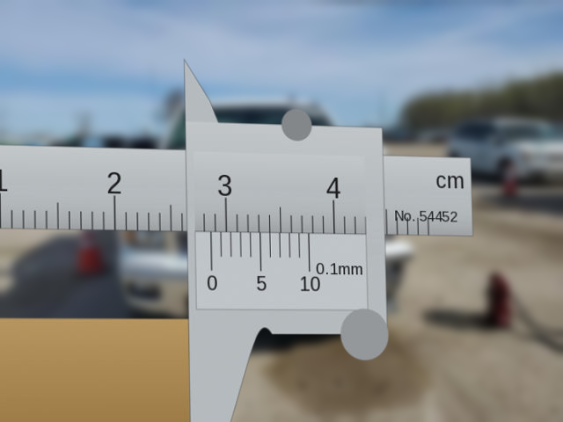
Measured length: 28.6 mm
